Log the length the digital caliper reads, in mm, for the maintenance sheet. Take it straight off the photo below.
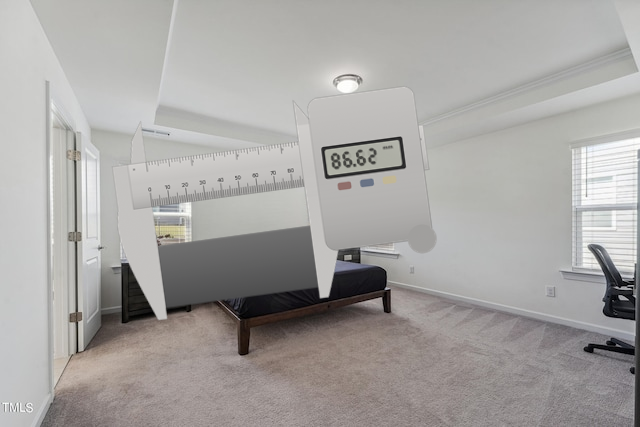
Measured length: 86.62 mm
